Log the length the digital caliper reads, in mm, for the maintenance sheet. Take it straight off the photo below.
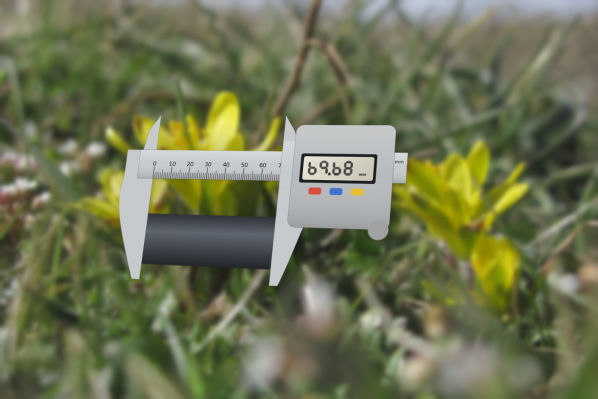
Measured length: 69.68 mm
